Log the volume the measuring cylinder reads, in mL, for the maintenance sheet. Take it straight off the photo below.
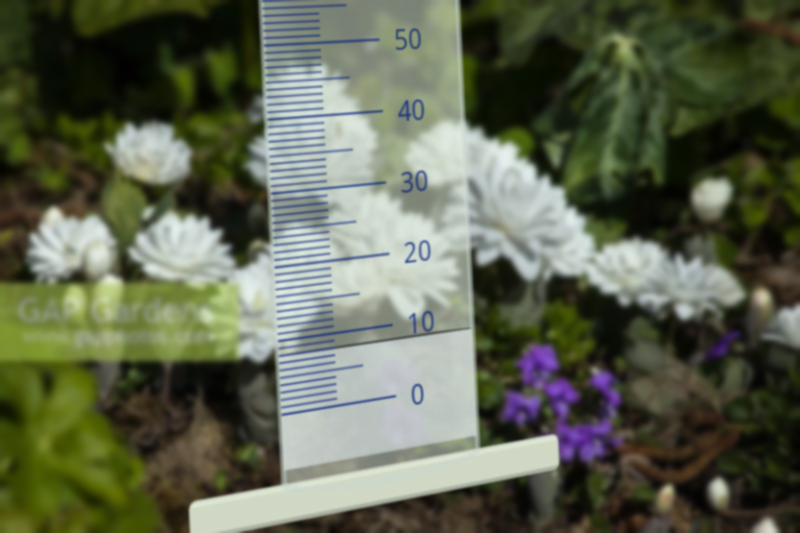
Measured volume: 8 mL
